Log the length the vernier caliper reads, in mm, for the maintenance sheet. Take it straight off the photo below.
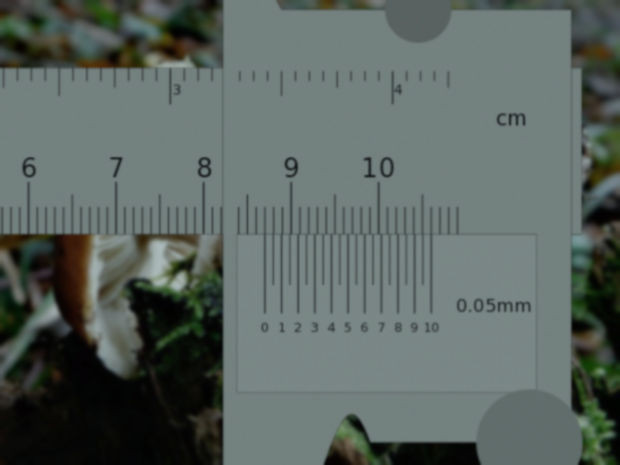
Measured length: 87.0 mm
